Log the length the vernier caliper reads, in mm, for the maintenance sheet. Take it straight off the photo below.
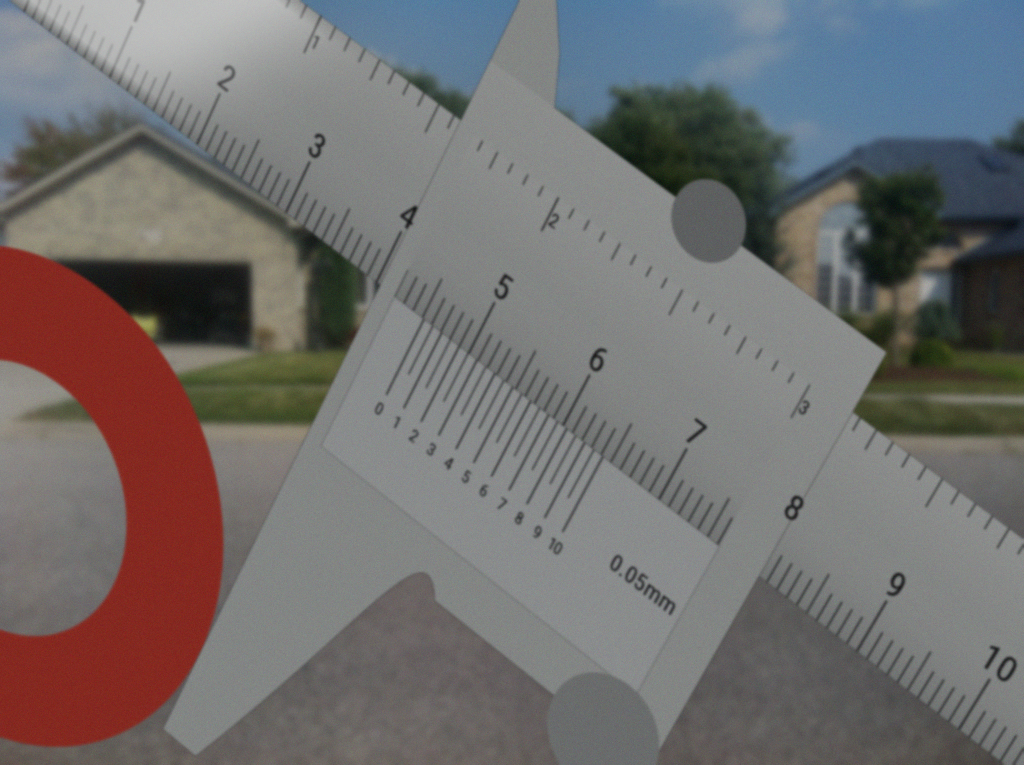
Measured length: 45.2 mm
